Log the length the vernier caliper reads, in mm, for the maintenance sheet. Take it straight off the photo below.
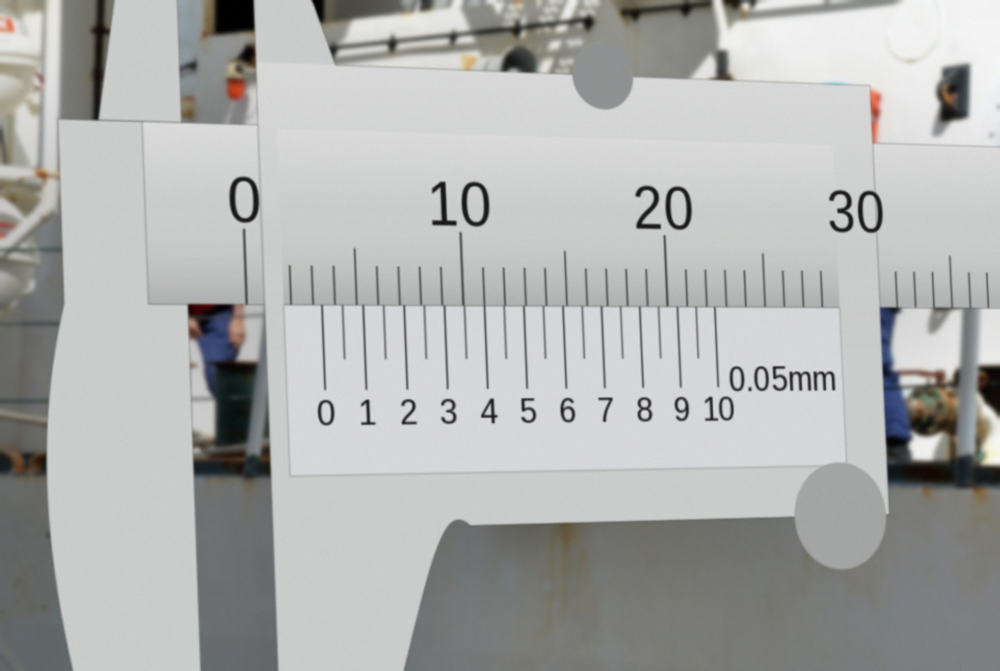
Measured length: 3.4 mm
